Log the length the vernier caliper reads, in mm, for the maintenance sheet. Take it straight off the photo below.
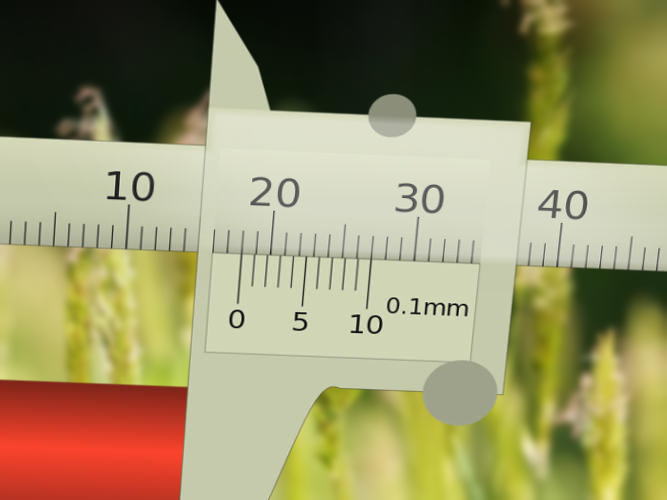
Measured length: 18.0 mm
